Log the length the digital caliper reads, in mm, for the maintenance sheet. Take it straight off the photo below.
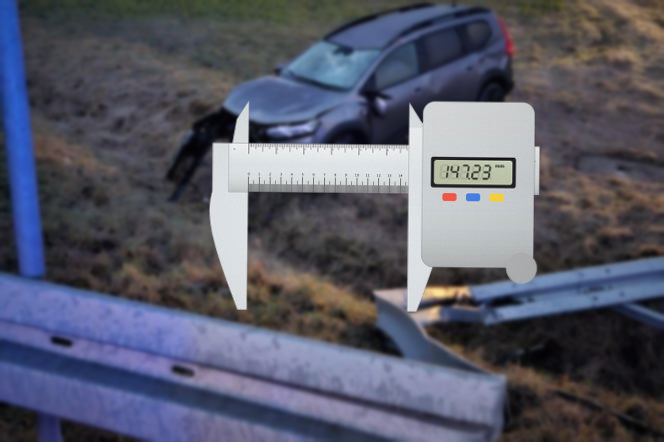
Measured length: 147.23 mm
